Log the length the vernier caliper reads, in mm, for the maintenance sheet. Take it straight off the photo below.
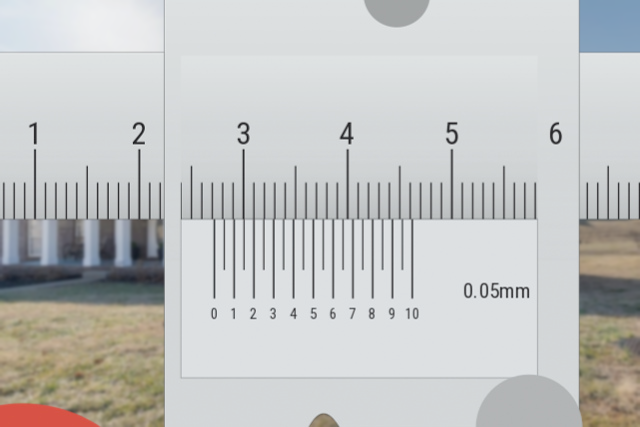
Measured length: 27.2 mm
